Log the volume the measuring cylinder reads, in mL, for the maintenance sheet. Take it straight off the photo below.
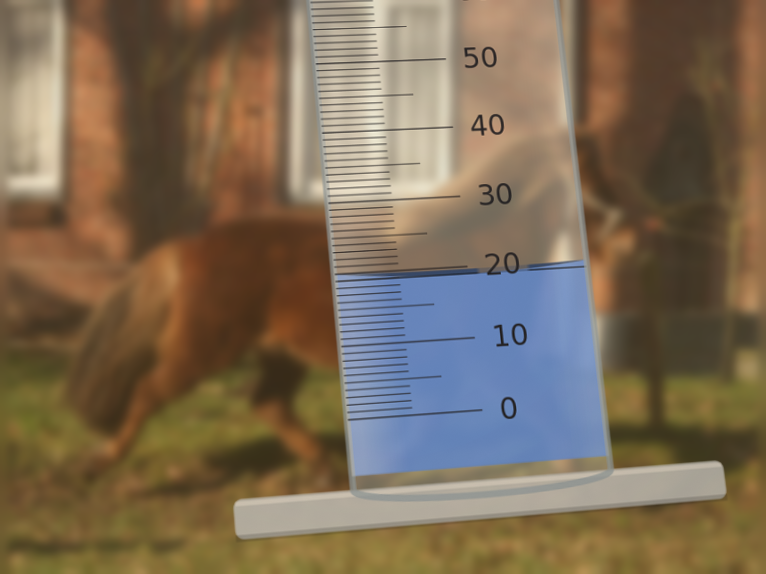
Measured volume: 19 mL
